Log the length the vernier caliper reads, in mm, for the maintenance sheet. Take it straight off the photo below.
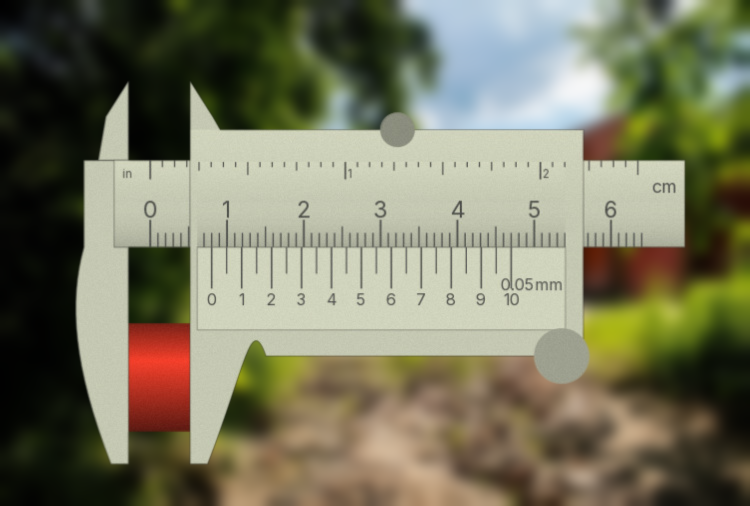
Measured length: 8.0 mm
